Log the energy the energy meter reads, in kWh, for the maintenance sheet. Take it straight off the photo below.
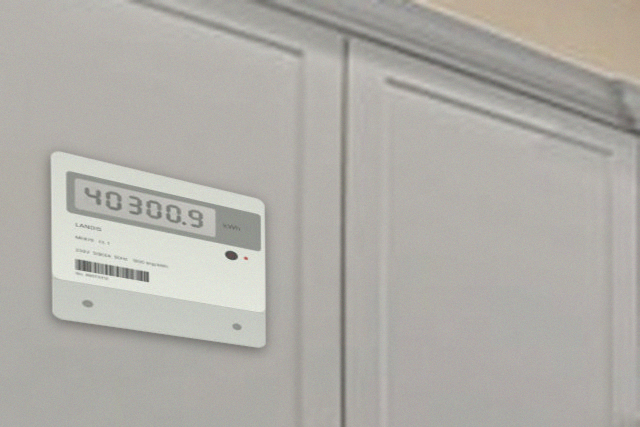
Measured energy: 40300.9 kWh
